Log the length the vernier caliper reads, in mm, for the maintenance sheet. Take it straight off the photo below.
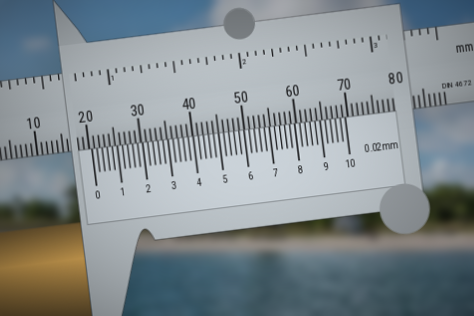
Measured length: 20.5 mm
